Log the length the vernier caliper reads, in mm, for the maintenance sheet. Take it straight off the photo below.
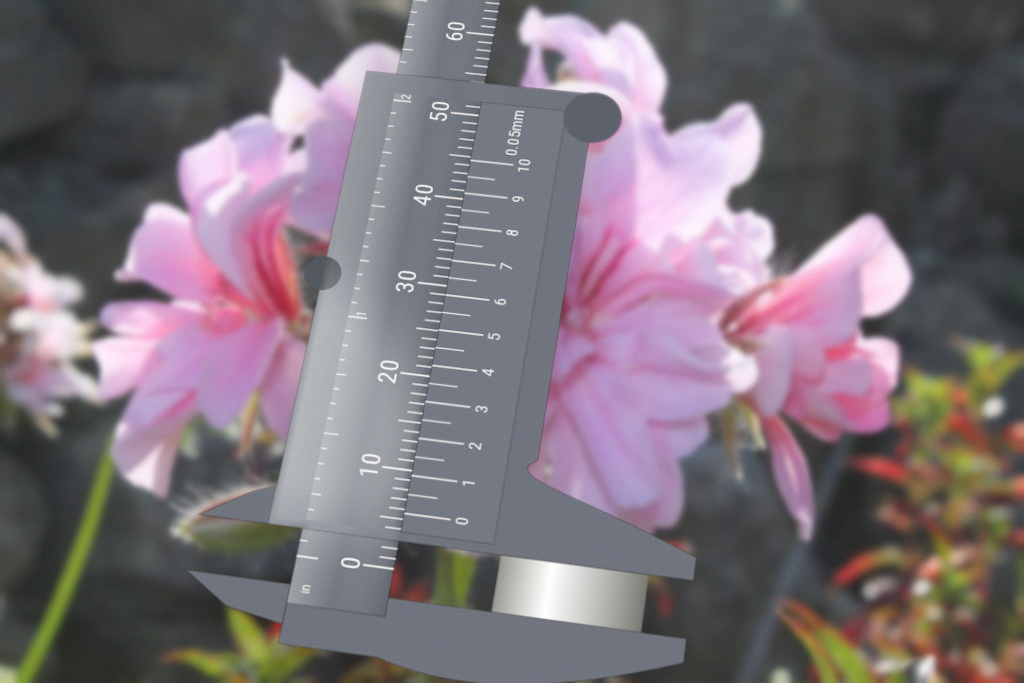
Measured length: 5.6 mm
